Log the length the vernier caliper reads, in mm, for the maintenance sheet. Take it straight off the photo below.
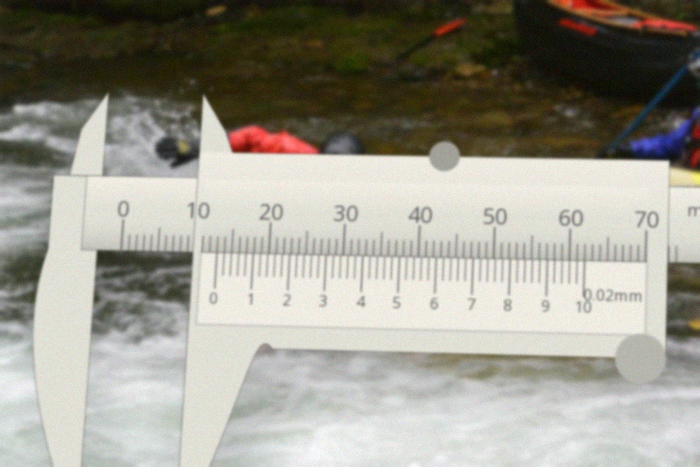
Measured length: 13.0 mm
